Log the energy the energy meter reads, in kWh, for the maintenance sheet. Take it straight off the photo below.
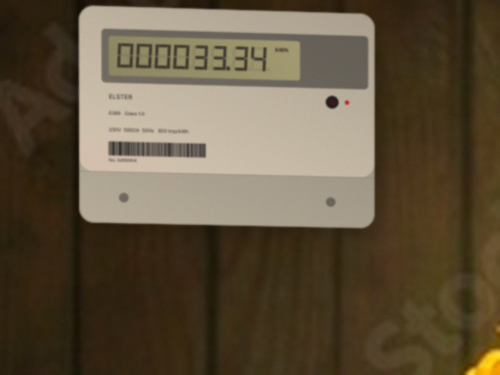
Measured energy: 33.34 kWh
